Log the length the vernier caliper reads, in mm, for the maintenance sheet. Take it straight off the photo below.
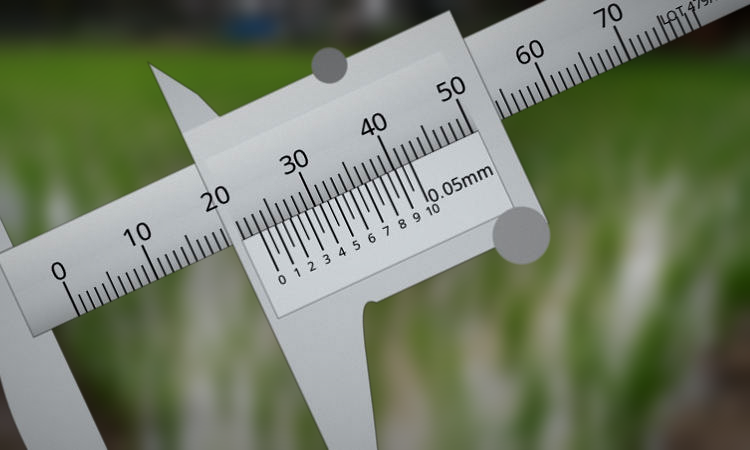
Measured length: 23.0 mm
